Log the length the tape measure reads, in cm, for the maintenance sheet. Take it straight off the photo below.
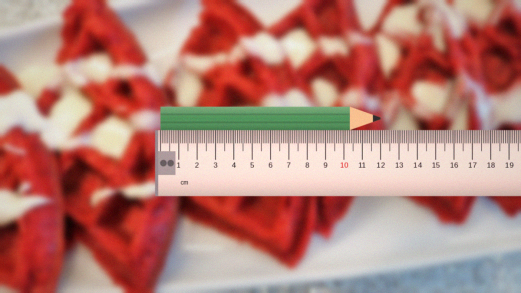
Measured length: 12 cm
